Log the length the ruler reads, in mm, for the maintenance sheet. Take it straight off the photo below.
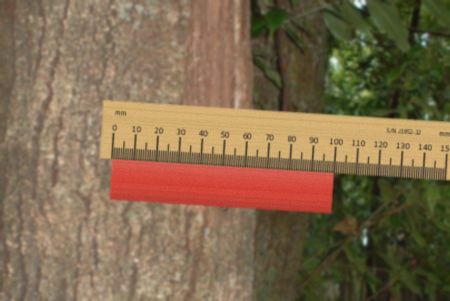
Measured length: 100 mm
